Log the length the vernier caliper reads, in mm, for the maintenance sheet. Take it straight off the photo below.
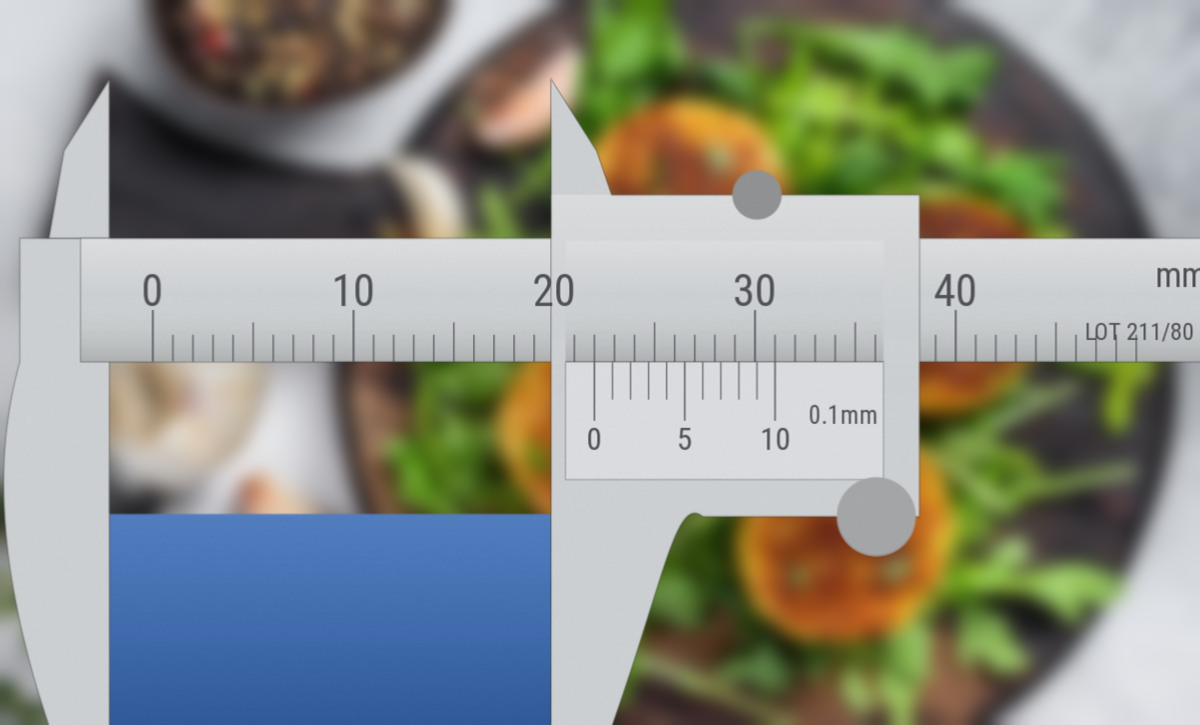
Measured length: 22.0 mm
